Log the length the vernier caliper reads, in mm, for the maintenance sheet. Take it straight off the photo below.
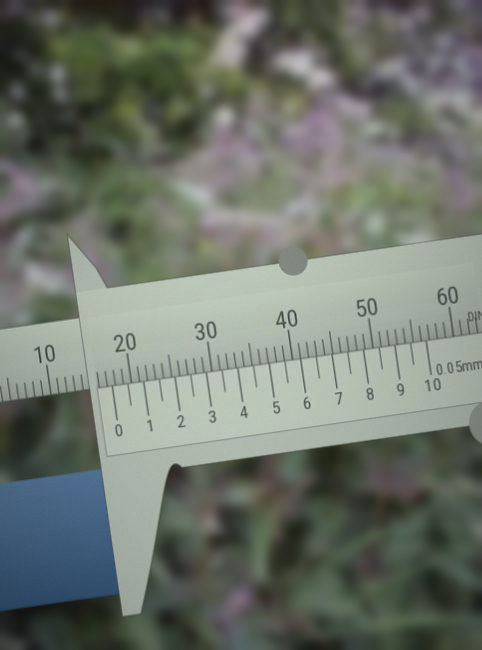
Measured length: 17.6 mm
